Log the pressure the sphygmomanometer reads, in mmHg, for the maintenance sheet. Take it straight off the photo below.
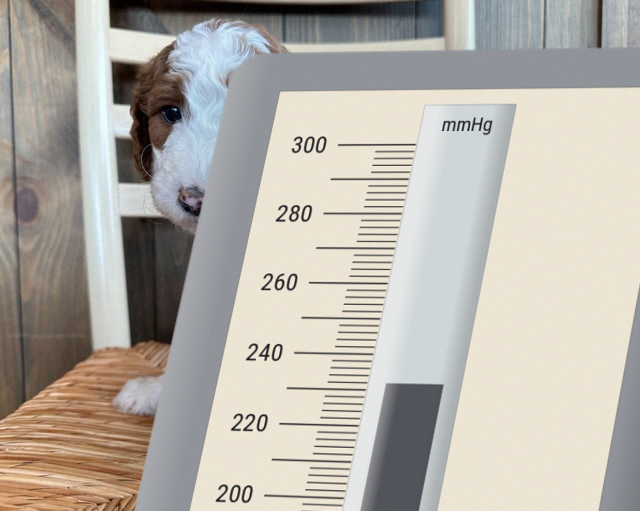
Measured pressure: 232 mmHg
